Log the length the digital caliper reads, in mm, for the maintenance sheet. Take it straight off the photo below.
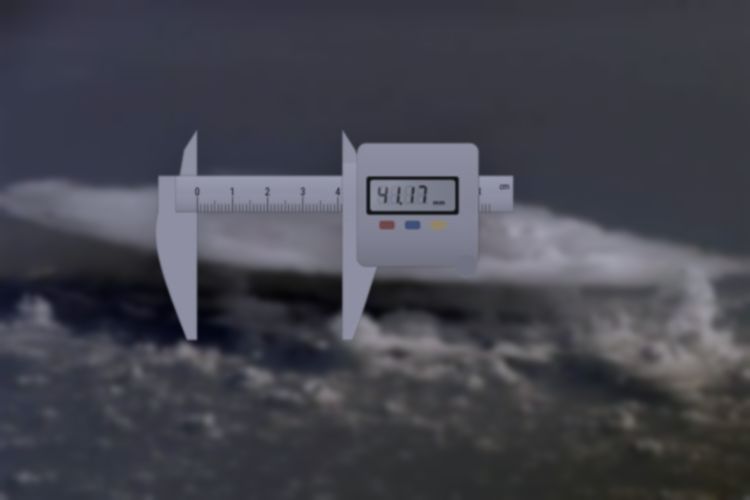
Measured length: 41.17 mm
